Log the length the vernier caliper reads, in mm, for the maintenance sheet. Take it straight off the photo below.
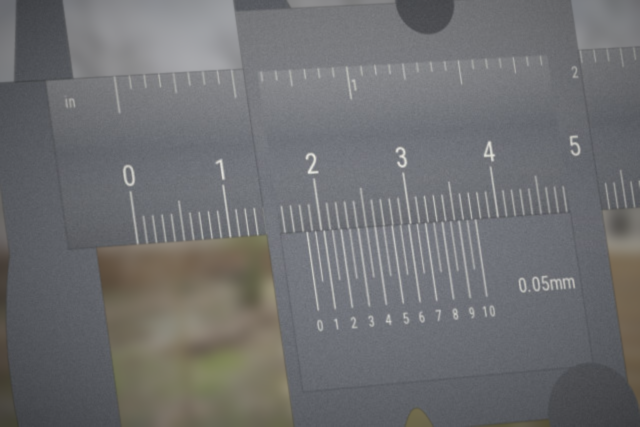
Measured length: 18.4 mm
